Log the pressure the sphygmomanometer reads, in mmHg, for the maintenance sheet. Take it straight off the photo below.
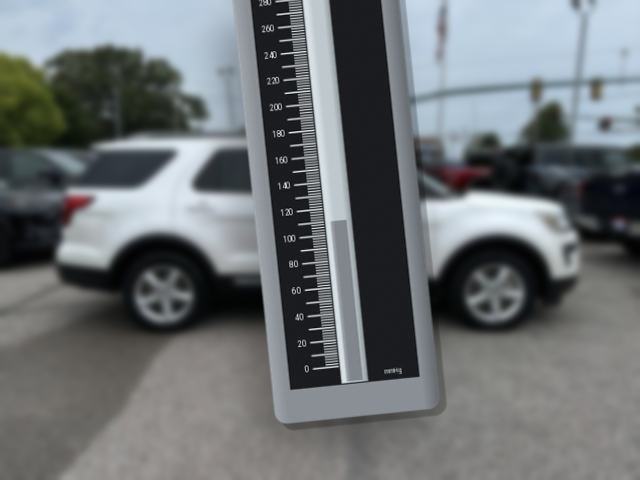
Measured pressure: 110 mmHg
